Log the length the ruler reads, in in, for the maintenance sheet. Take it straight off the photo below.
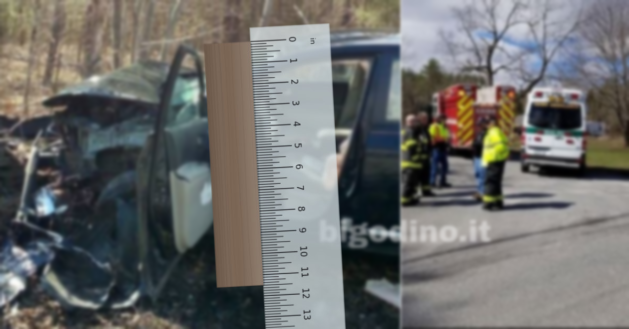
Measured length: 11.5 in
